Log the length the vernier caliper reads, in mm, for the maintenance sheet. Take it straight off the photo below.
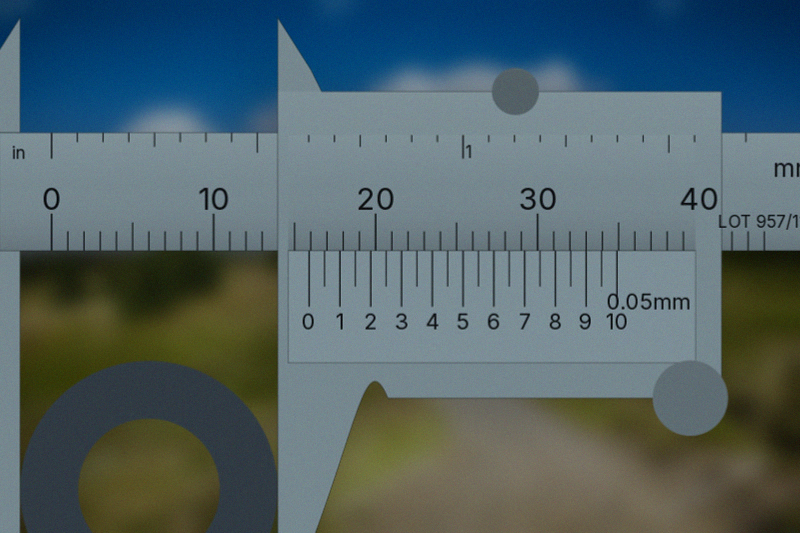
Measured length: 15.9 mm
